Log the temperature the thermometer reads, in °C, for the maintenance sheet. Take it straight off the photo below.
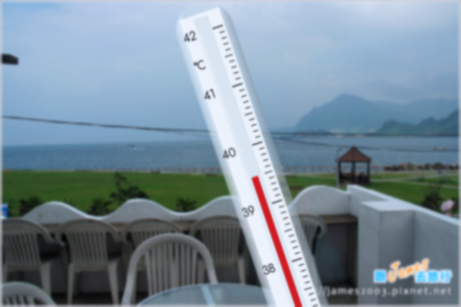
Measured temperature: 39.5 °C
